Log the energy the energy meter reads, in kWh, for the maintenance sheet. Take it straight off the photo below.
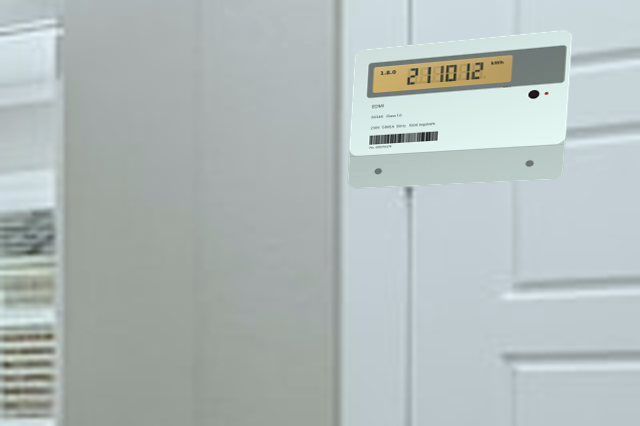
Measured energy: 211012 kWh
